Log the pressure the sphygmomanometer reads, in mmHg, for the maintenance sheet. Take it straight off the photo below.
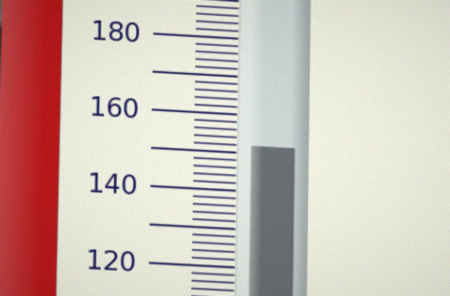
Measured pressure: 152 mmHg
